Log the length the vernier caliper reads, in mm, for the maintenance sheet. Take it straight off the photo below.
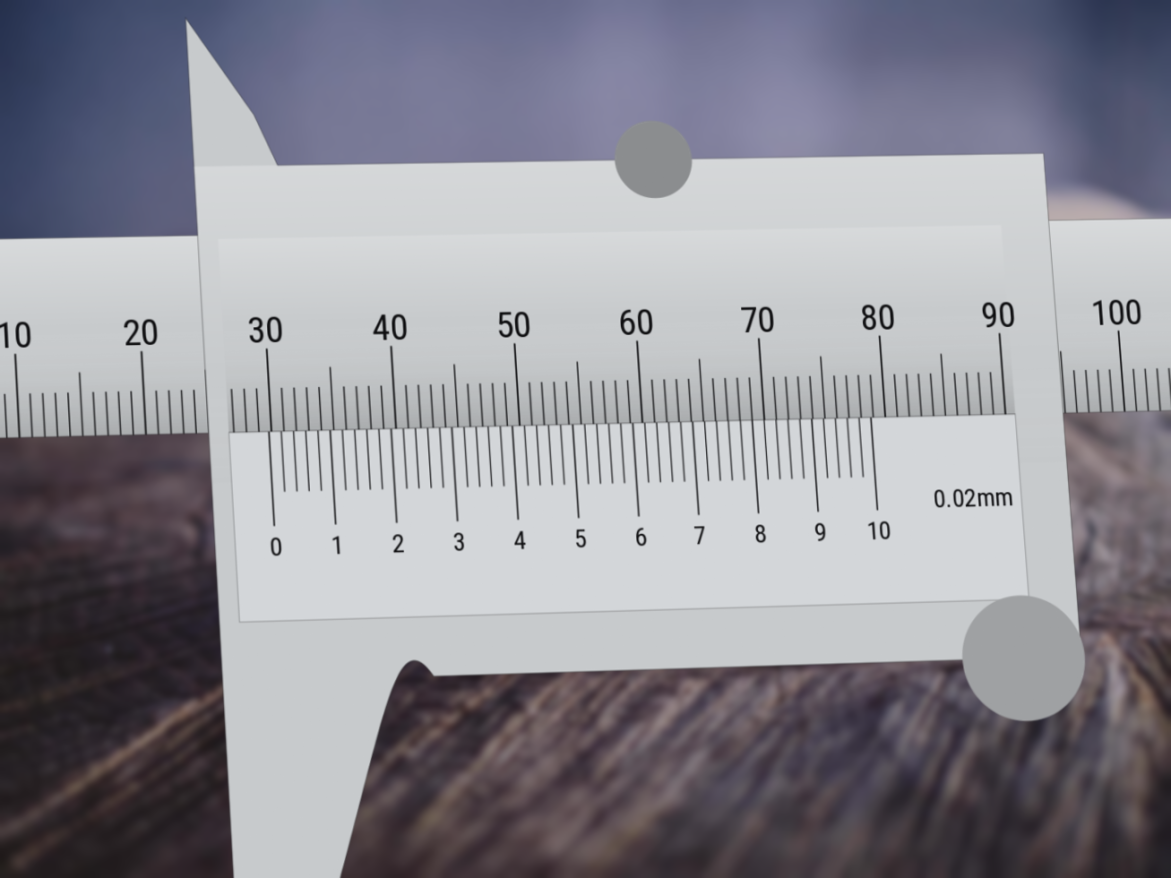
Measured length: 29.8 mm
